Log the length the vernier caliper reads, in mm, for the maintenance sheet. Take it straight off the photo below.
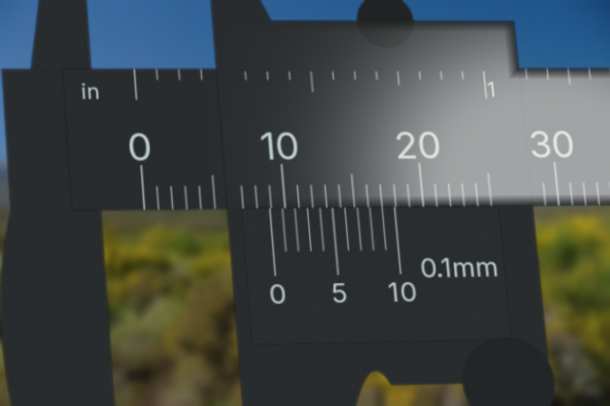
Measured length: 8.9 mm
